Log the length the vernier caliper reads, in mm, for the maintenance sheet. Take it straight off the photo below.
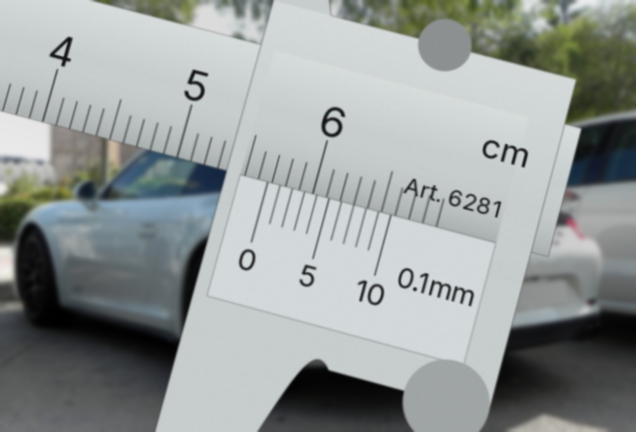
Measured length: 56.7 mm
